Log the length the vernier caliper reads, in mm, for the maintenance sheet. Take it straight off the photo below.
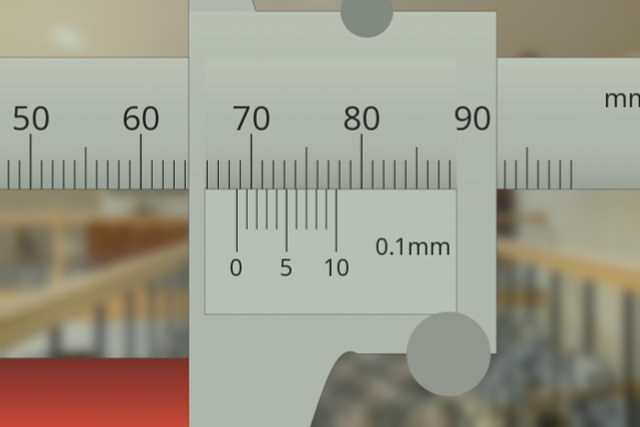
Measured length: 68.7 mm
